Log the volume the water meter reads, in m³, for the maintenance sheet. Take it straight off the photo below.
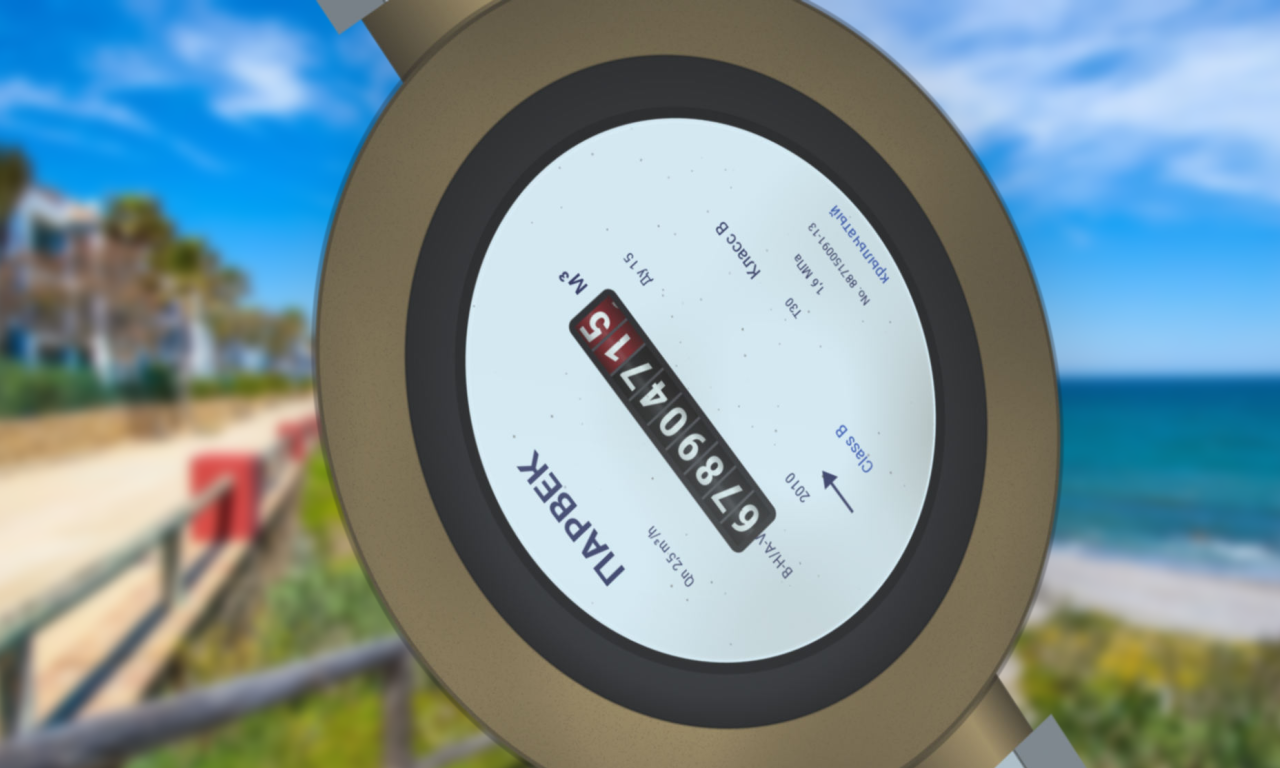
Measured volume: 6789047.15 m³
